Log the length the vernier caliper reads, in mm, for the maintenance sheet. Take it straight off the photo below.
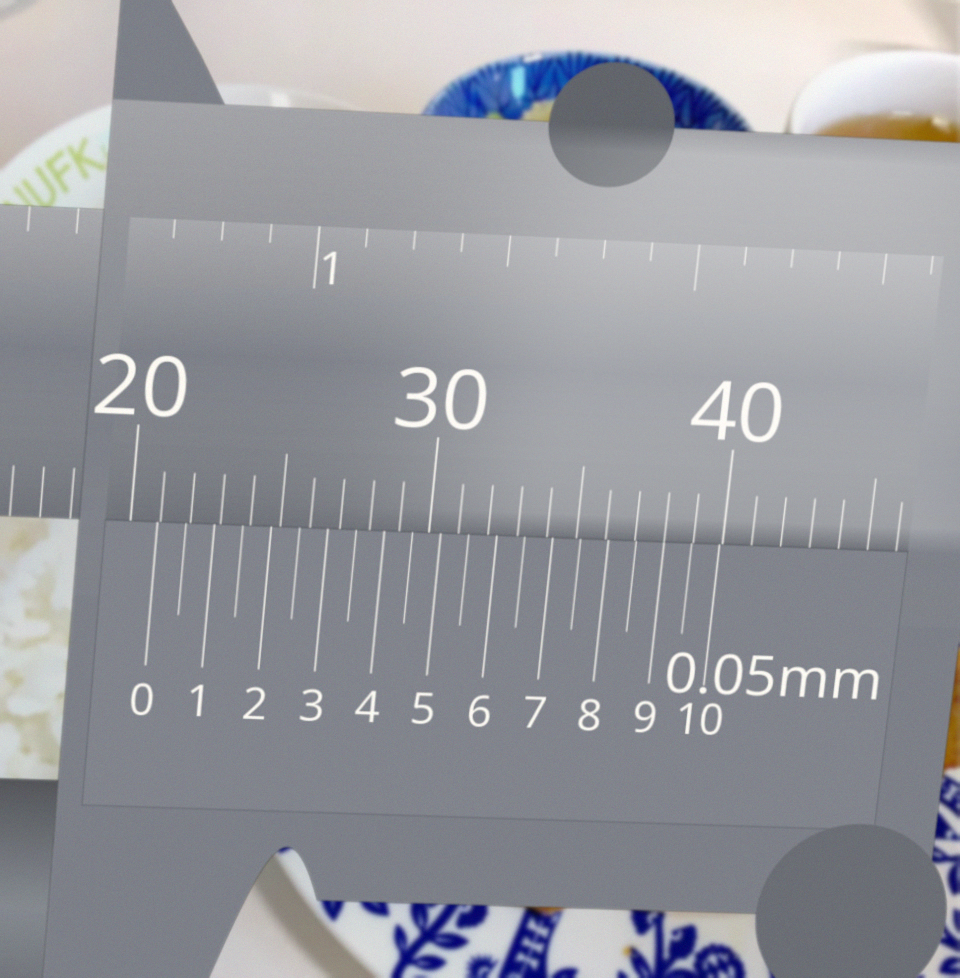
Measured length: 20.90 mm
